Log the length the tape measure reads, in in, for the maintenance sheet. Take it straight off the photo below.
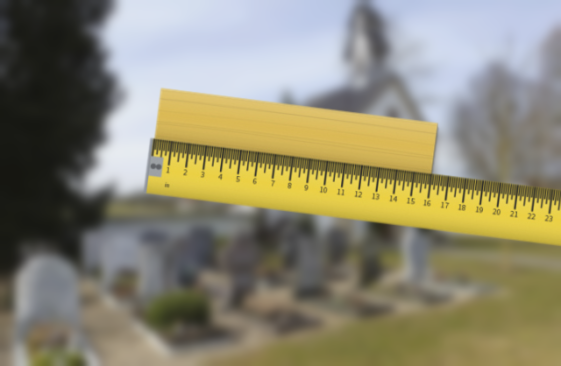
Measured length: 16 in
